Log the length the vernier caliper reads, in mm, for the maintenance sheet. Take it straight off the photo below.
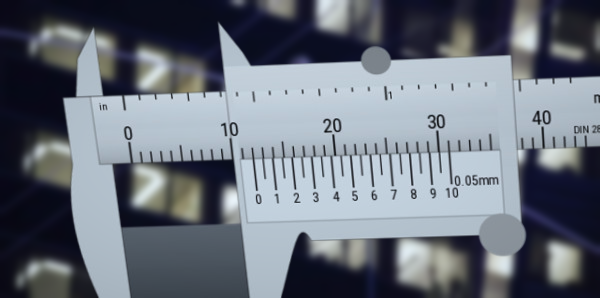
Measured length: 12.0 mm
